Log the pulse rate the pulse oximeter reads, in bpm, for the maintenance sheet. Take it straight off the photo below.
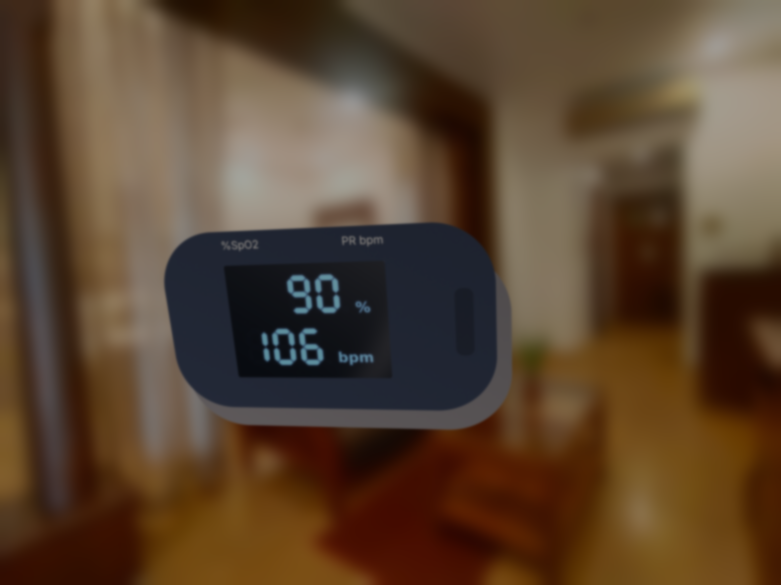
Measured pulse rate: 106 bpm
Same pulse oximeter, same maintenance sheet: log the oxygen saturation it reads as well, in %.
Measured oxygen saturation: 90 %
